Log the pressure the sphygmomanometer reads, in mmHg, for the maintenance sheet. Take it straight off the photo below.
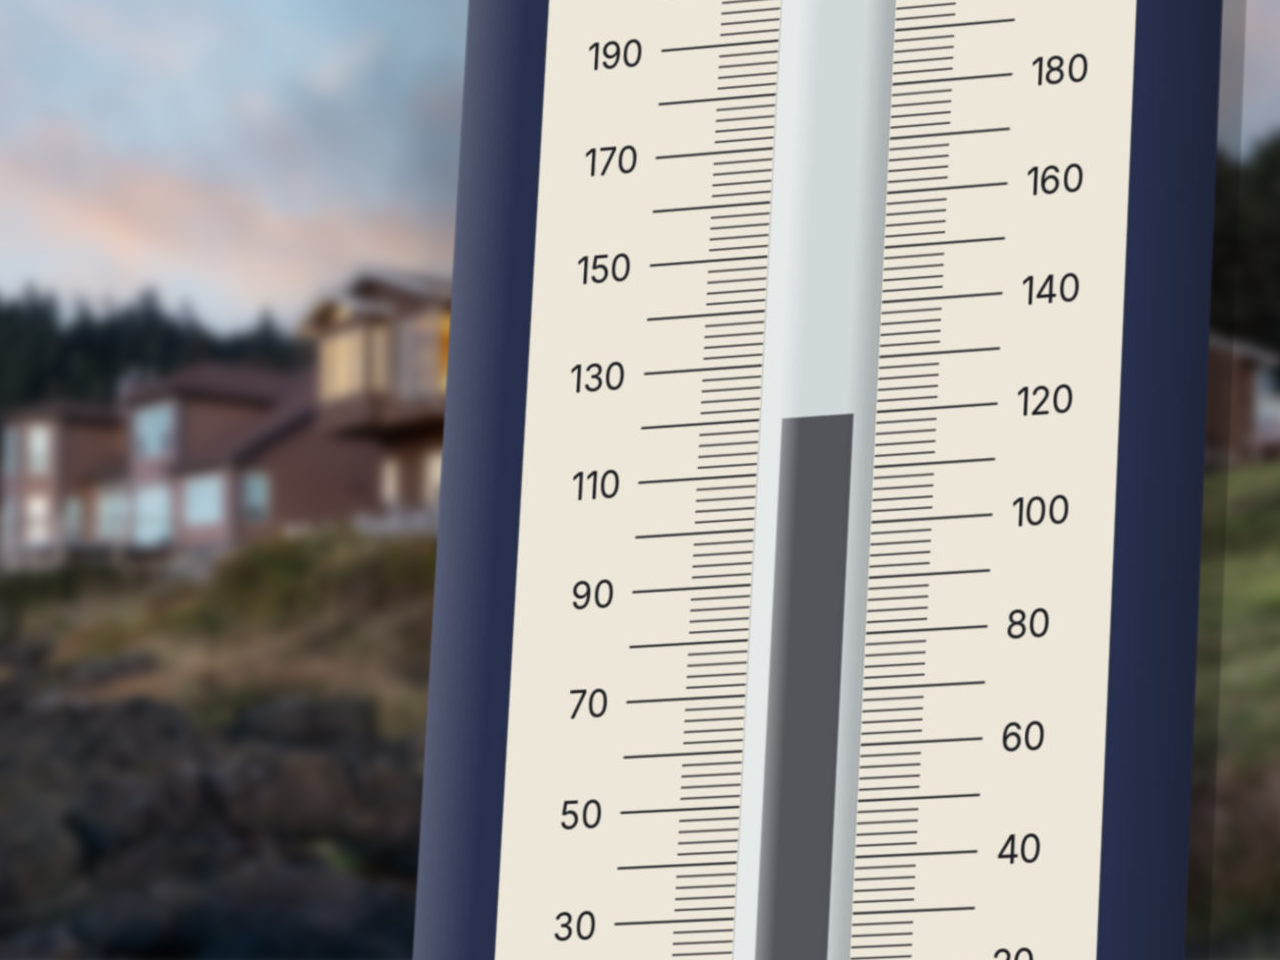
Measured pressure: 120 mmHg
